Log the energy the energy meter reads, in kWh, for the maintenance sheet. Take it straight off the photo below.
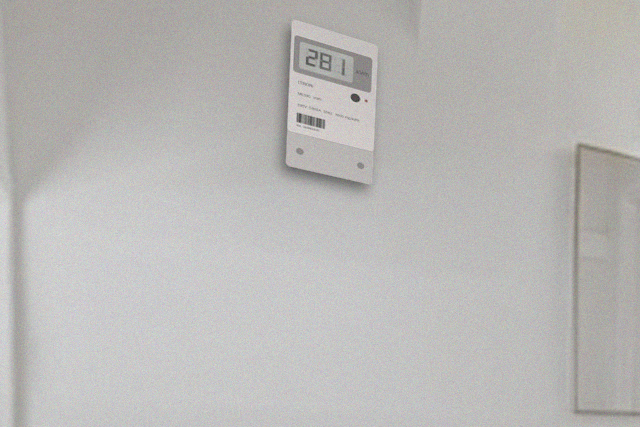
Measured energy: 281 kWh
